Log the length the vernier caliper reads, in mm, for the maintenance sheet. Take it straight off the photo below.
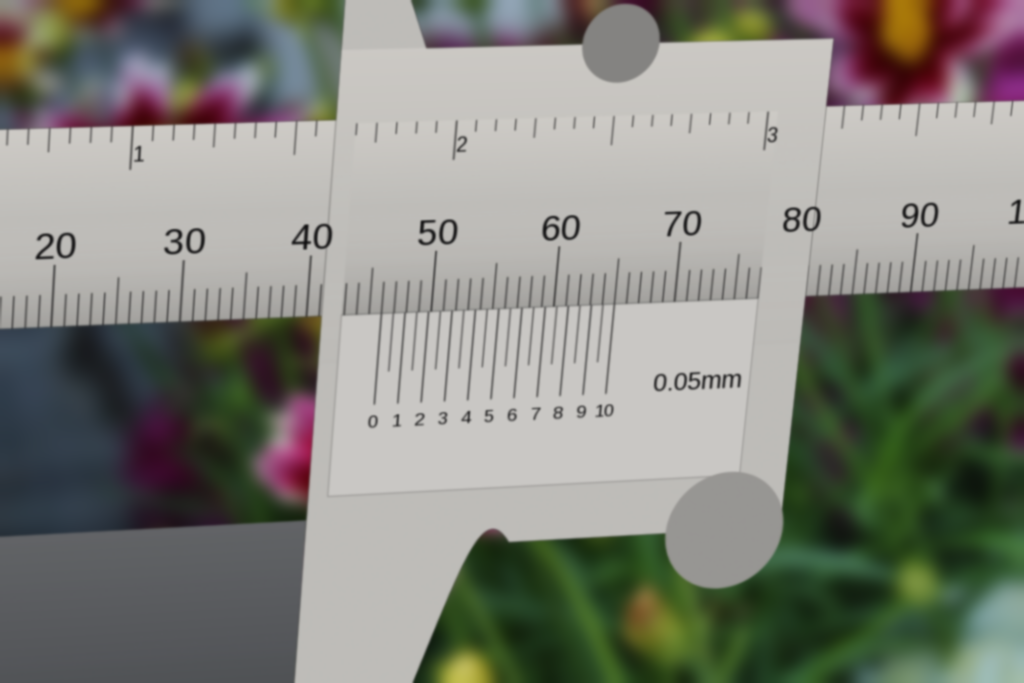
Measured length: 46.0 mm
